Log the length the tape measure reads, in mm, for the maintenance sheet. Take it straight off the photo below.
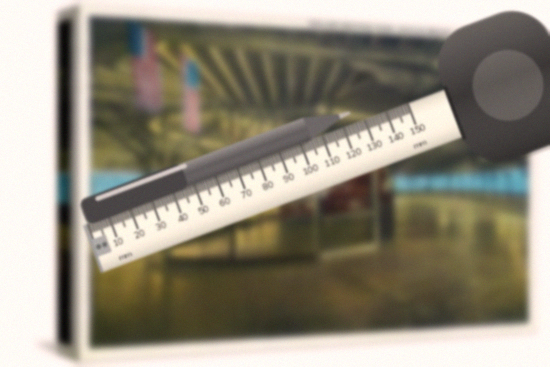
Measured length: 125 mm
